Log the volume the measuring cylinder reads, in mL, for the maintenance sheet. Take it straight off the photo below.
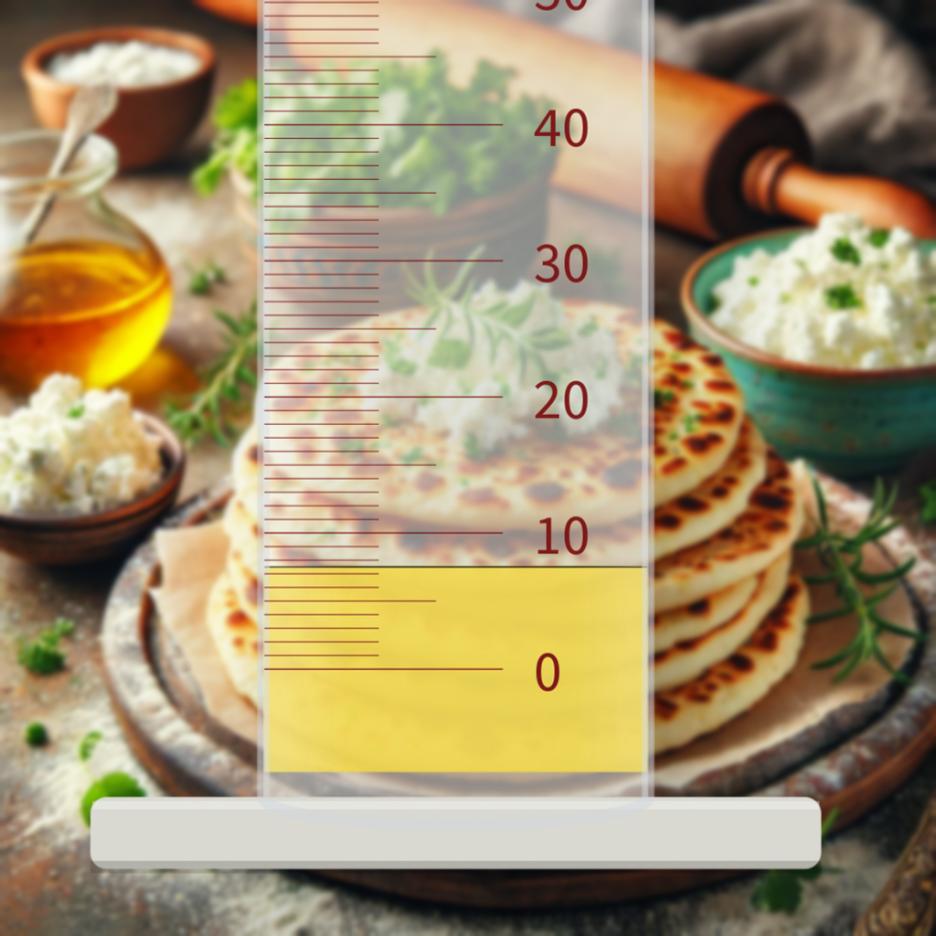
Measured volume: 7.5 mL
